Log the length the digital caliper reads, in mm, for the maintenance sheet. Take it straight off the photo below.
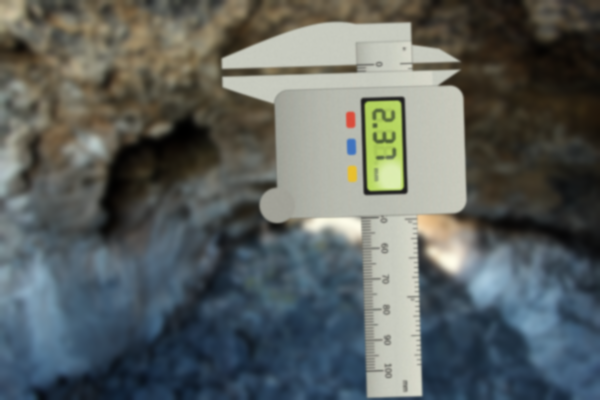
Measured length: 2.37 mm
